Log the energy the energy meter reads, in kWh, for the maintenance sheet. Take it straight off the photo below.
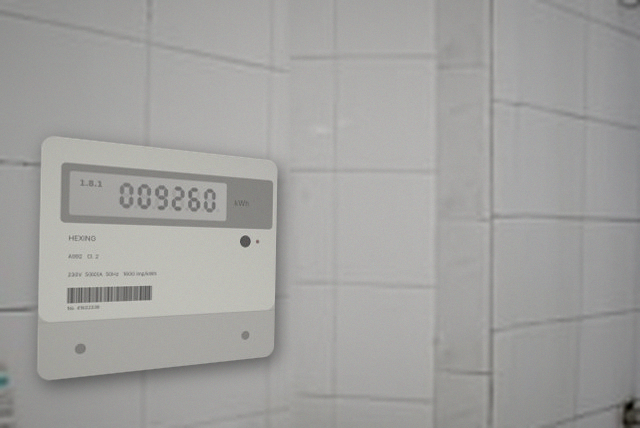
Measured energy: 9260 kWh
